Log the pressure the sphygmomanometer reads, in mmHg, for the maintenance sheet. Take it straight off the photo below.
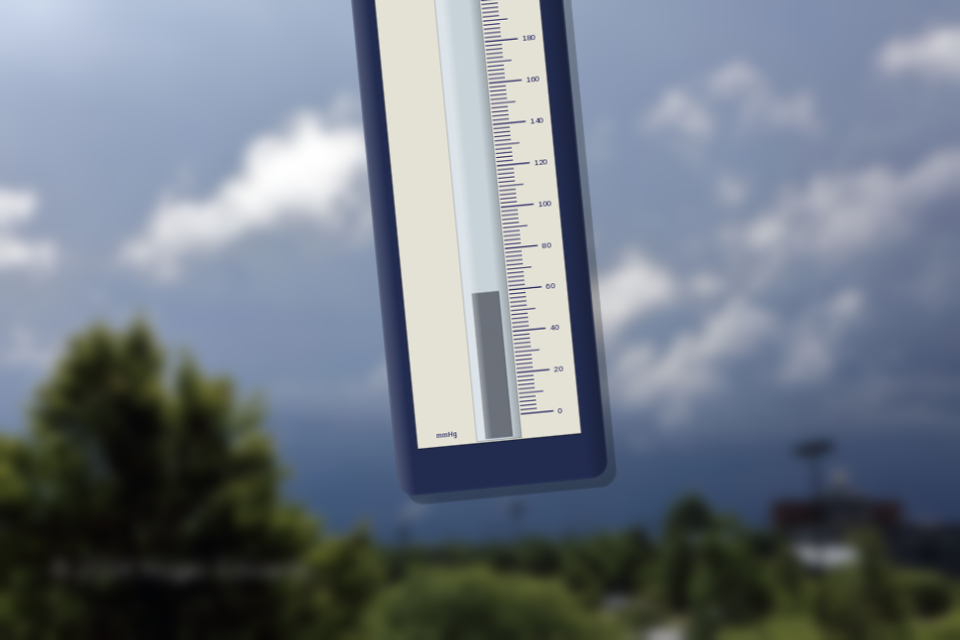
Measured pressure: 60 mmHg
